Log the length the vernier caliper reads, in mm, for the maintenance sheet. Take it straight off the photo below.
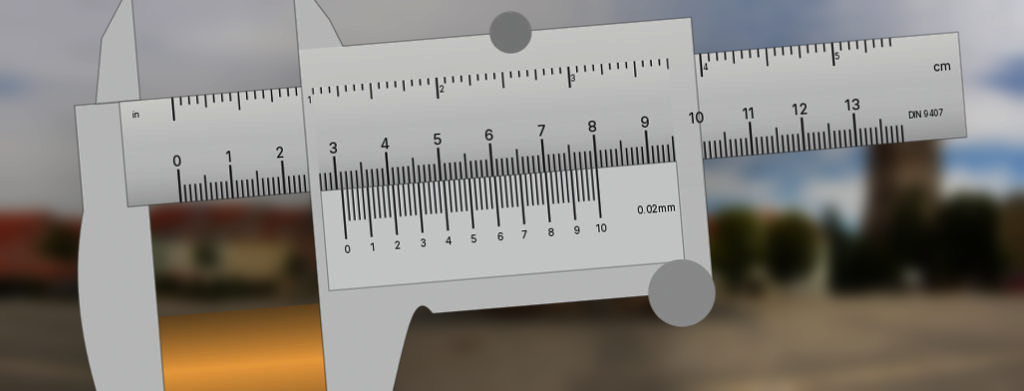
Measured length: 31.0 mm
